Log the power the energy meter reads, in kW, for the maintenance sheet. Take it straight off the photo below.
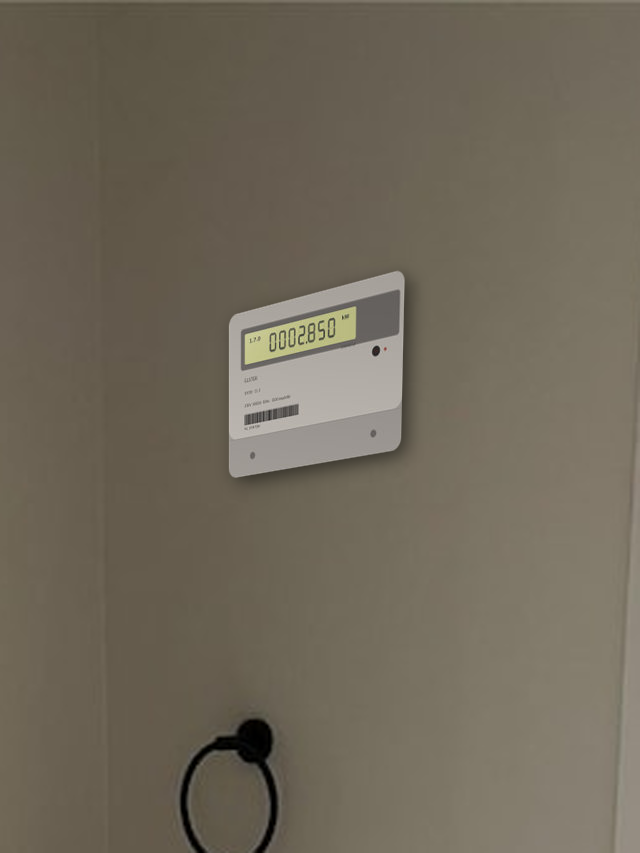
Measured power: 2.850 kW
